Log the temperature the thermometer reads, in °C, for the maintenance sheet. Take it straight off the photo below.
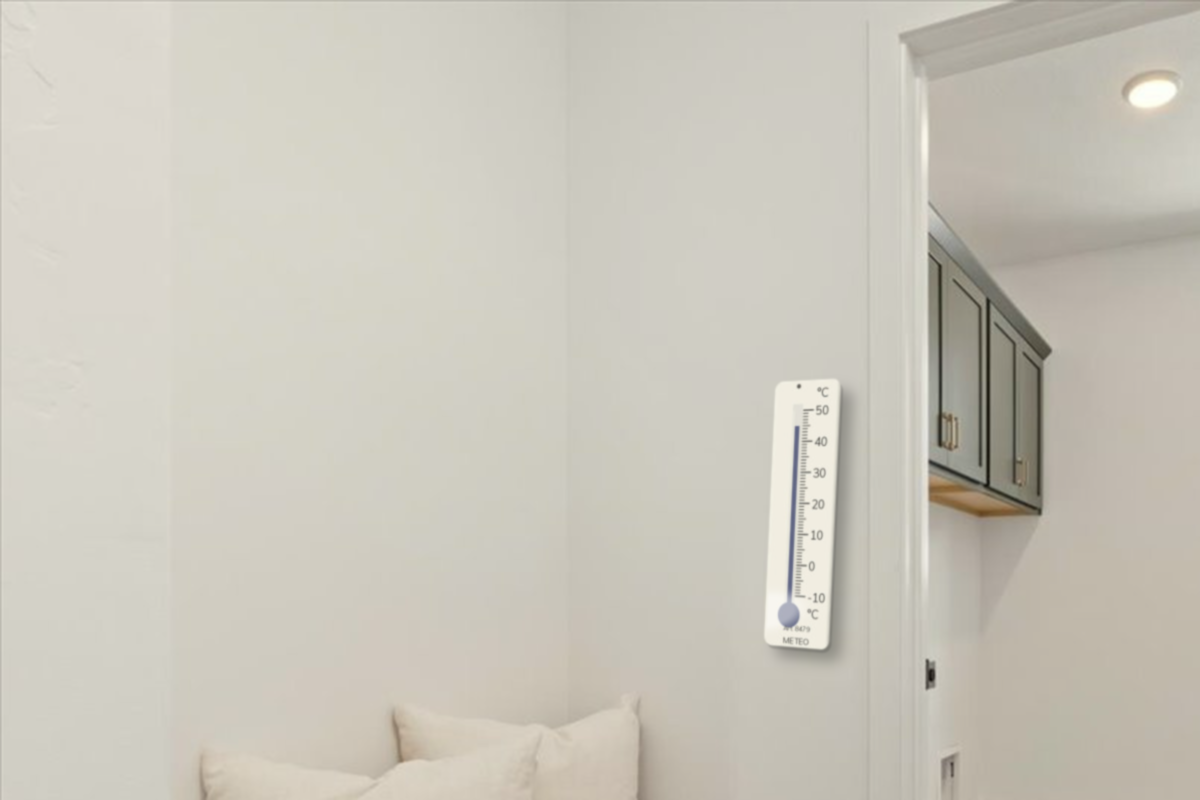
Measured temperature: 45 °C
